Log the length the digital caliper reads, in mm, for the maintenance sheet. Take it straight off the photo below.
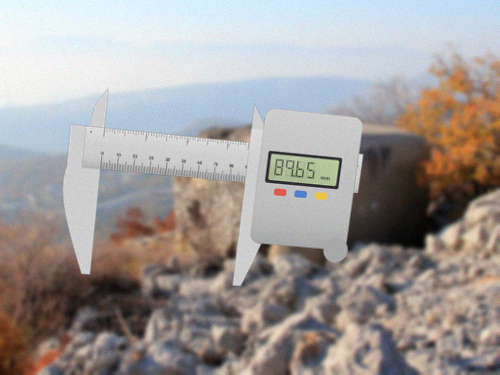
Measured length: 89.65 mm
